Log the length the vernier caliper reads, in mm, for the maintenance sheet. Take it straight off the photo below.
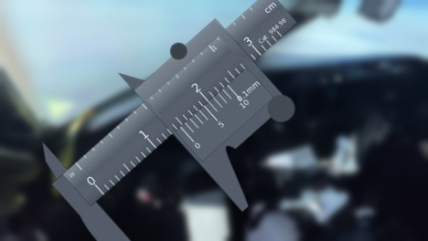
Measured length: 14.6 mm
